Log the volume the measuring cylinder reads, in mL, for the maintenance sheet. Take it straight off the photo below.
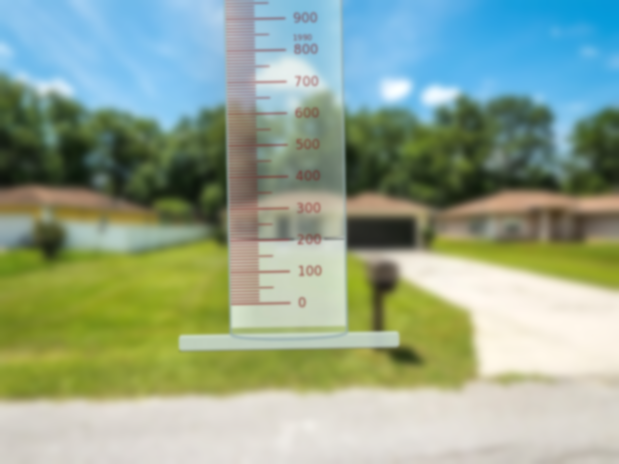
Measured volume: 200 mL
